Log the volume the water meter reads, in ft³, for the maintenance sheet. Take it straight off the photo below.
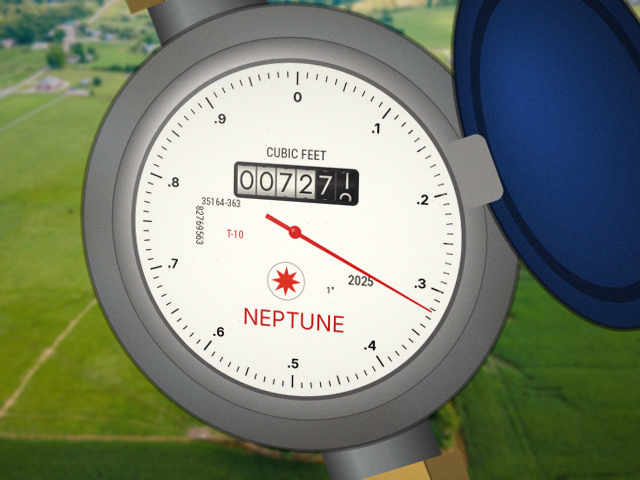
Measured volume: 7271.32 ft³
